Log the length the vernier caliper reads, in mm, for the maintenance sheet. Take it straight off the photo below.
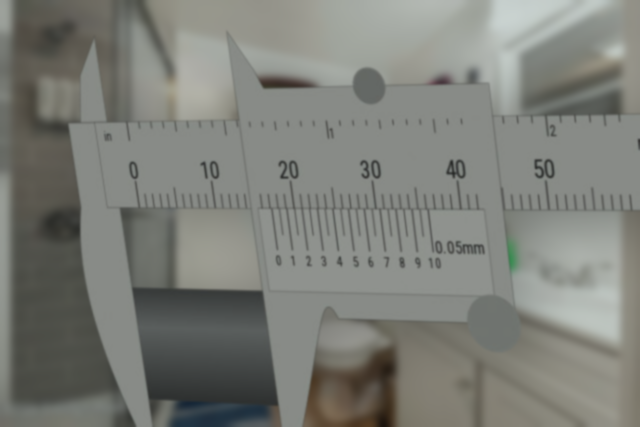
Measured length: 17.2 mm
